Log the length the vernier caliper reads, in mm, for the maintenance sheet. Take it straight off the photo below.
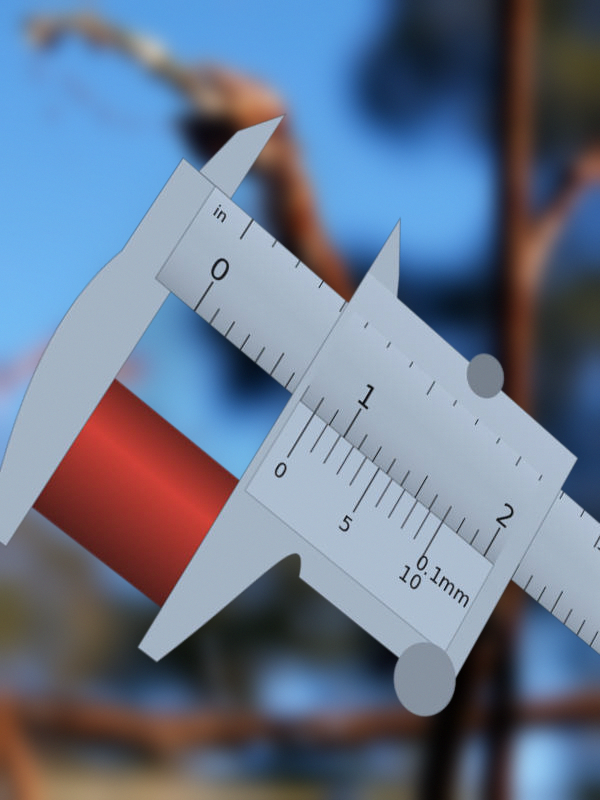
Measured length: 8.0 mm
